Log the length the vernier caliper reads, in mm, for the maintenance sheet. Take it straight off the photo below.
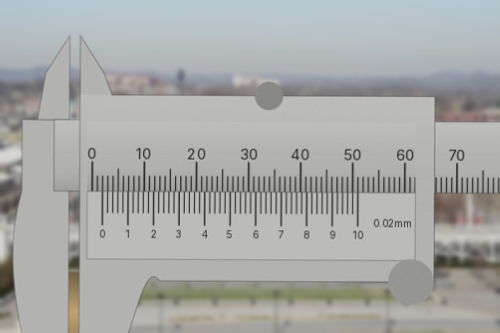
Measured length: 2.0 mm
